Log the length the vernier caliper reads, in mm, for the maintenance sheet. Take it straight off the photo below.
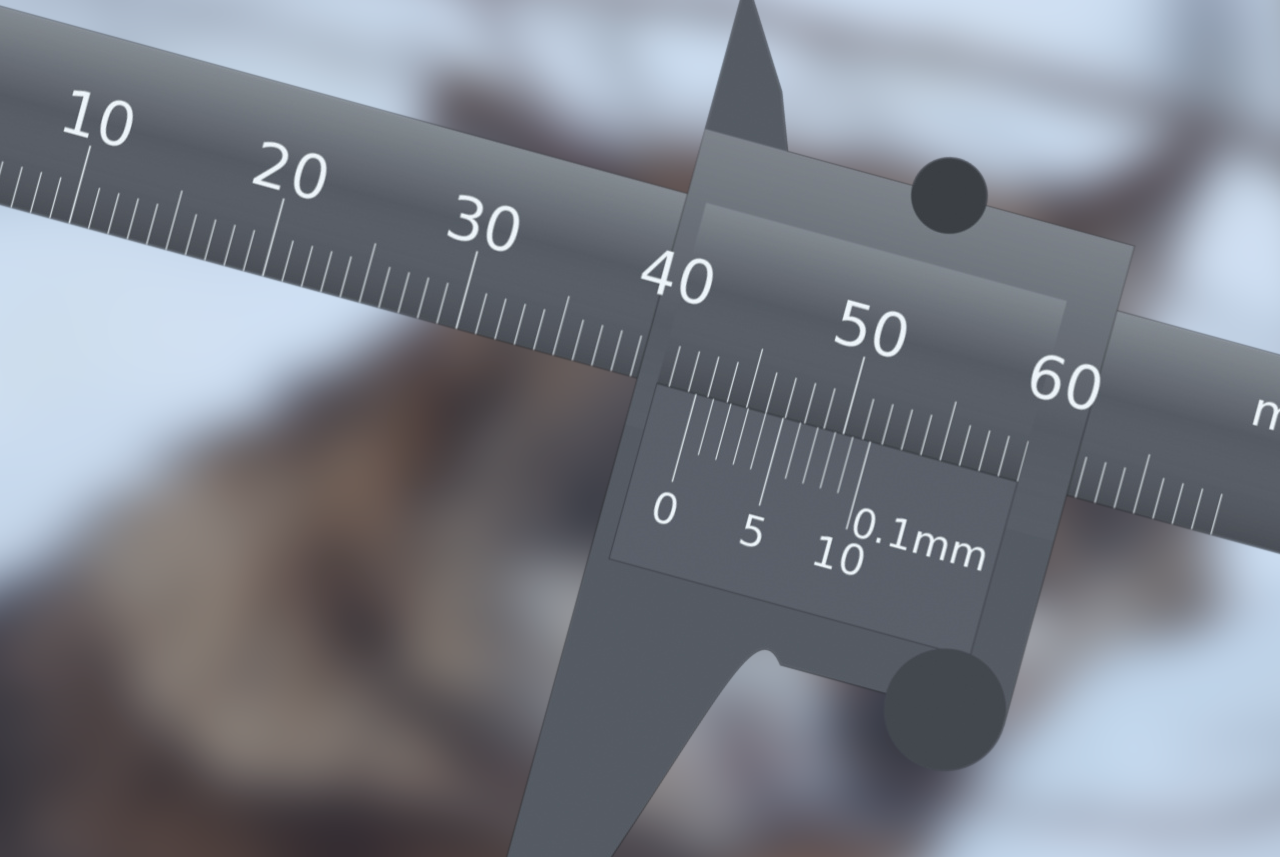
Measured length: 42.4 mm
